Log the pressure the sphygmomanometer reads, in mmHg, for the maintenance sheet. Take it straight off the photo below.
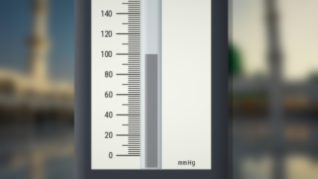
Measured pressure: 100 mmHg
